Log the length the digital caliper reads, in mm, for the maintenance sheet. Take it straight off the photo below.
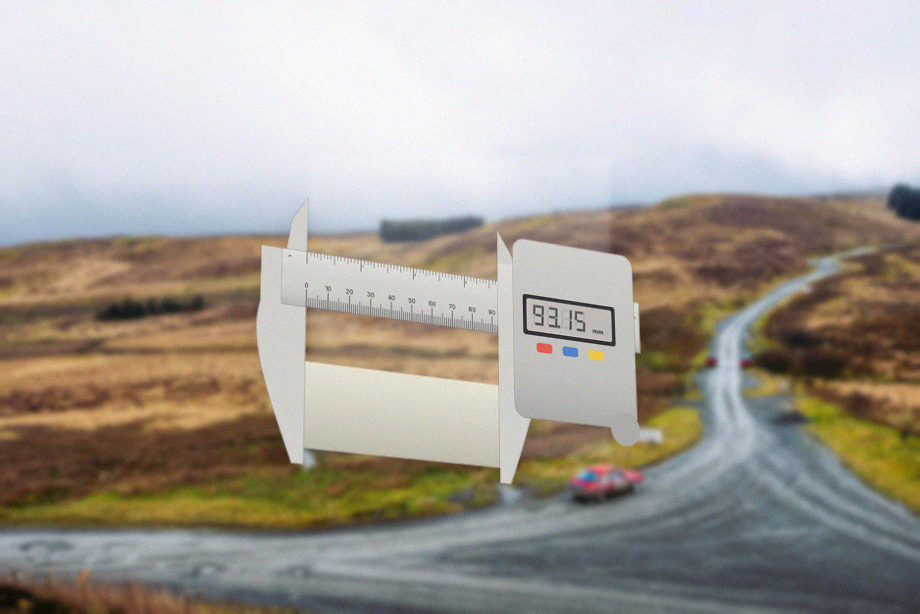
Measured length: 93.15 mm
